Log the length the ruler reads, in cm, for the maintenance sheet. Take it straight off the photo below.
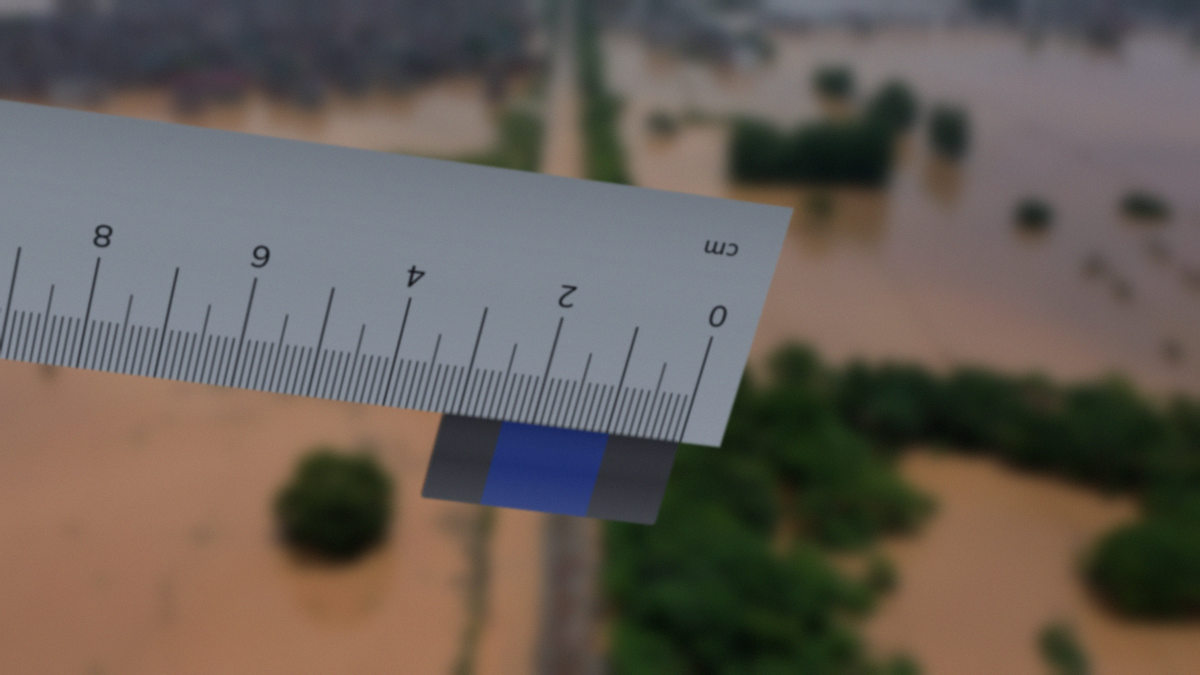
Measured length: 3.2 cm
